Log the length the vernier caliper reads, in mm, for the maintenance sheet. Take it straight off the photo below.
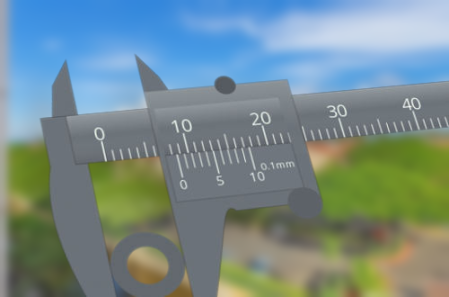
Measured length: 8.6 mm
